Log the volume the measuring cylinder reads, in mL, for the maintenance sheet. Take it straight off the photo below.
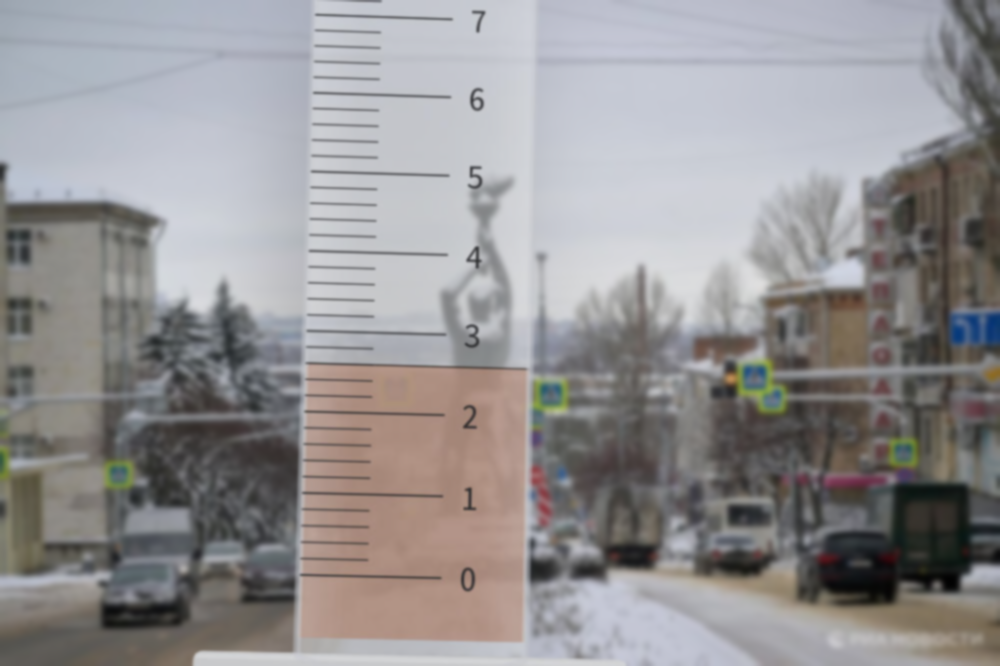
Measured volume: 2.6 mL
